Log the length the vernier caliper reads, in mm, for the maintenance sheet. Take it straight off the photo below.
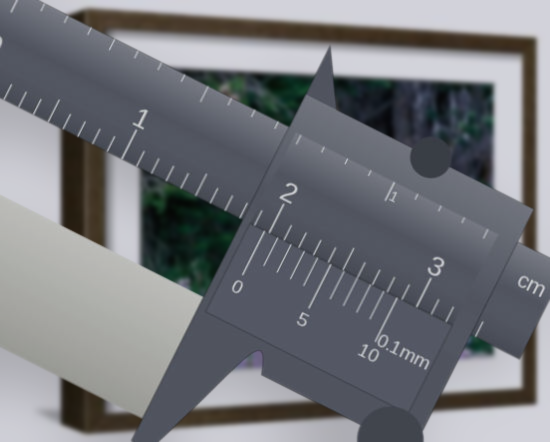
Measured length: 19.7 mm
